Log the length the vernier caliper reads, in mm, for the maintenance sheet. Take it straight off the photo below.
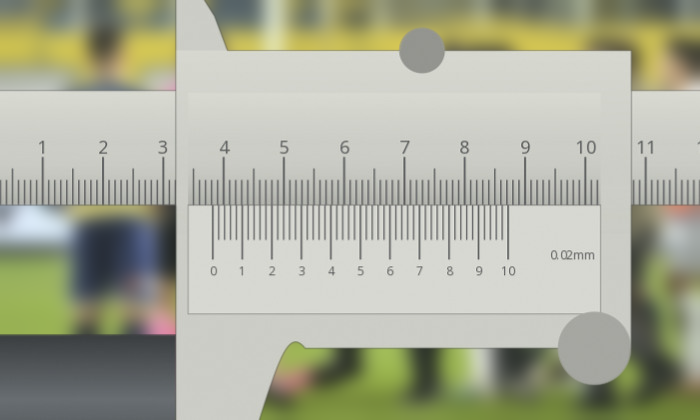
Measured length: 38.2 mm
